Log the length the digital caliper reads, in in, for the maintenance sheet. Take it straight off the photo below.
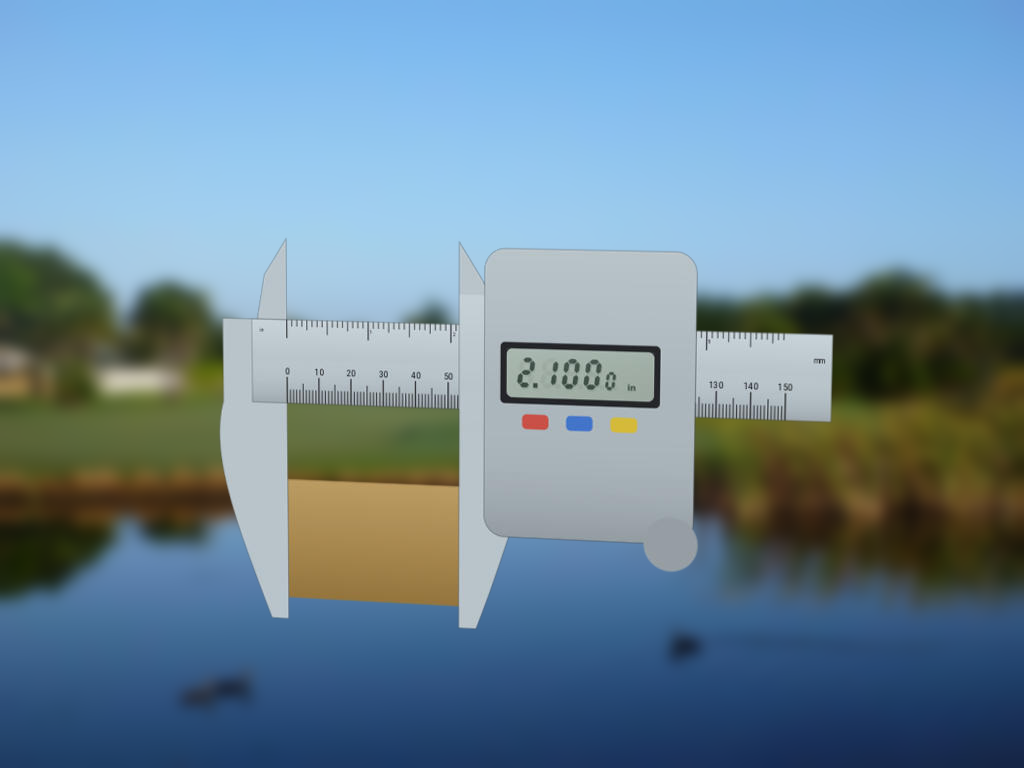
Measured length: 2.1000 in
